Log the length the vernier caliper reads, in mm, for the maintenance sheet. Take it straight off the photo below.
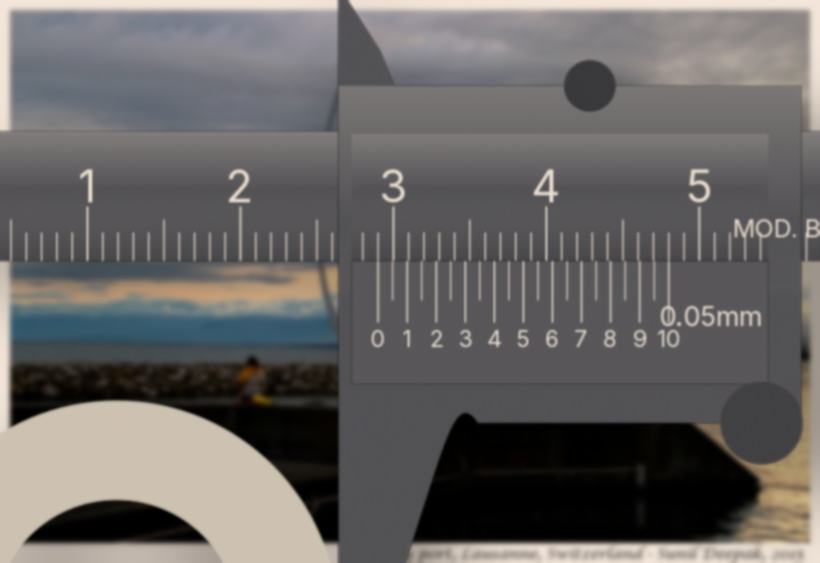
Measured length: 29.0 mm
